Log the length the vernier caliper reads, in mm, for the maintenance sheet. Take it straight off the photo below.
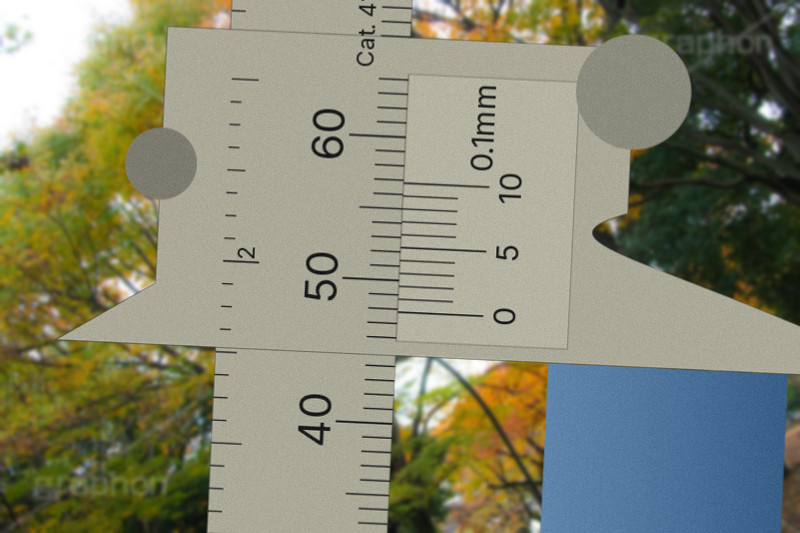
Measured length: 47.8 mm
